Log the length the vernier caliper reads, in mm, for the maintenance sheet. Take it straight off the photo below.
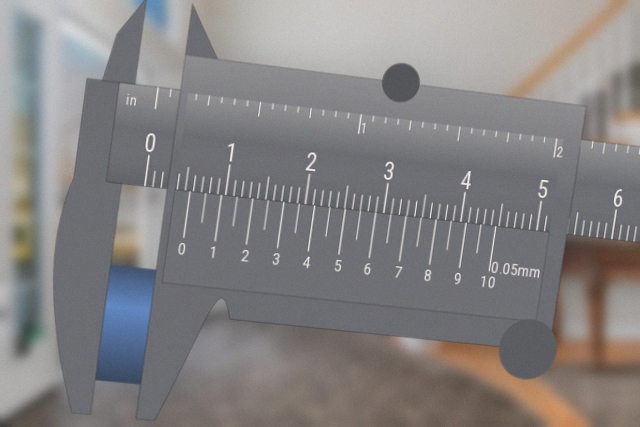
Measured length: 5.6 mm
